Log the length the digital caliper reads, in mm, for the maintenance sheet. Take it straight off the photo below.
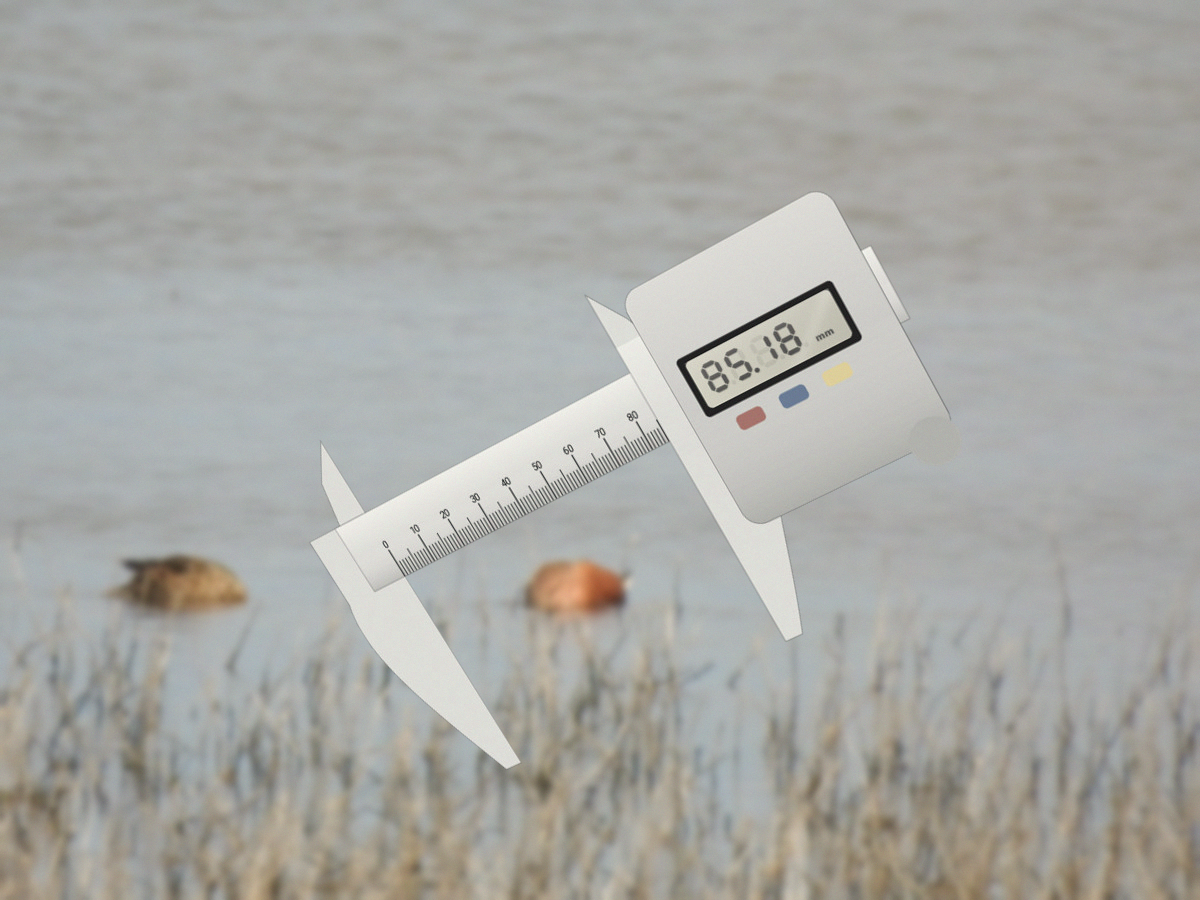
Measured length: 85.18 mm
